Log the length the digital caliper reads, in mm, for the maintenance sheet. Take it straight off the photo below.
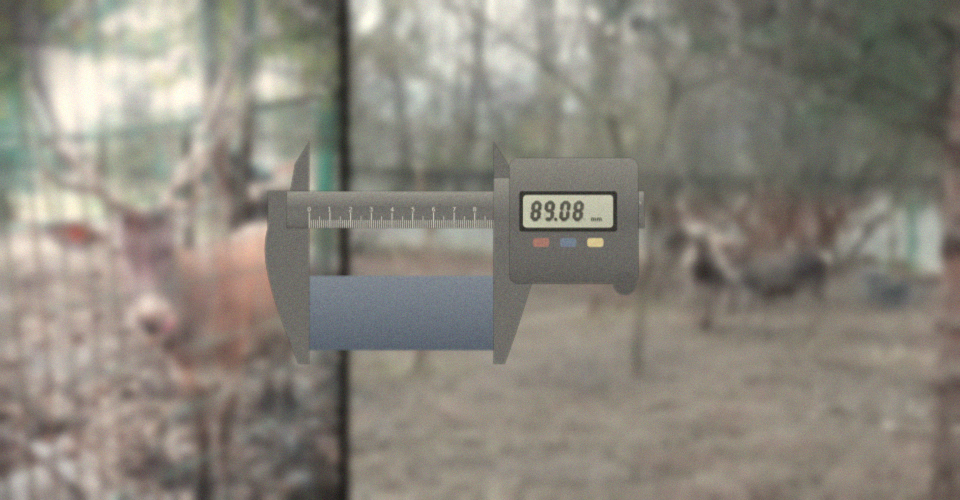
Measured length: 89.08 mm
